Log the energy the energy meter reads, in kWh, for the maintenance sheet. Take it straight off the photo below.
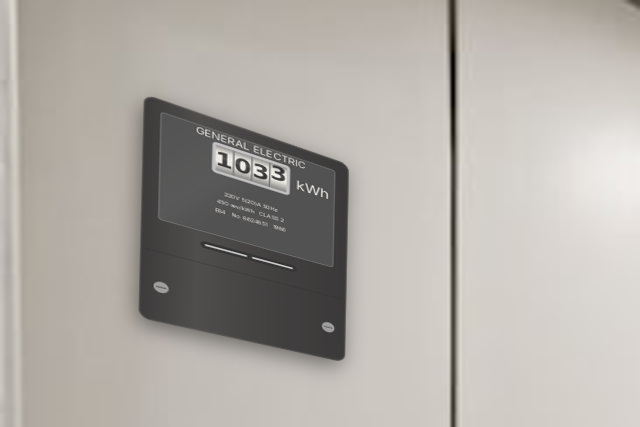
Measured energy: 1033 kWh
